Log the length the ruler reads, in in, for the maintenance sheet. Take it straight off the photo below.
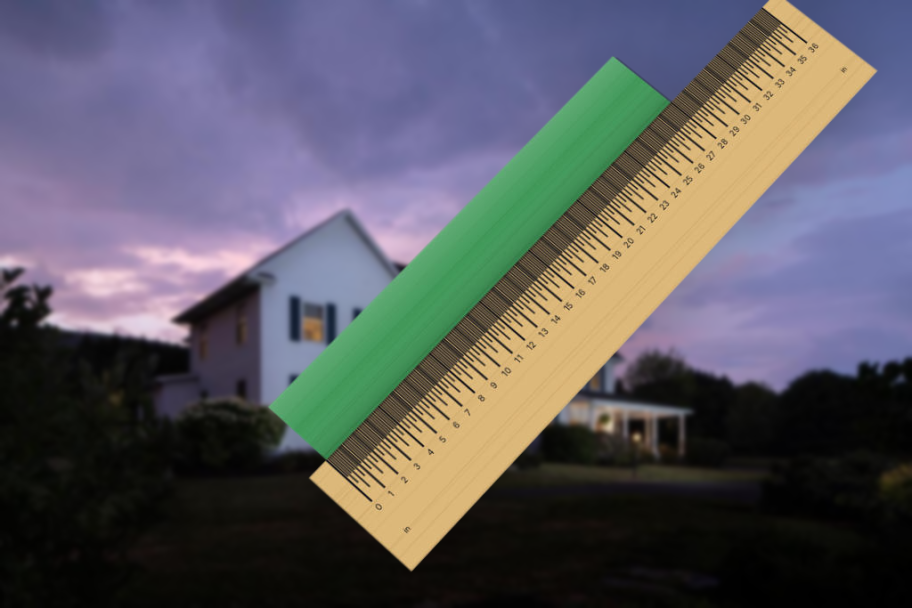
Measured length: 28 in
